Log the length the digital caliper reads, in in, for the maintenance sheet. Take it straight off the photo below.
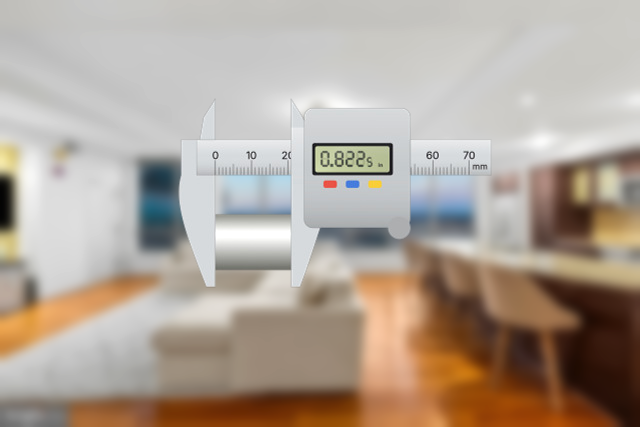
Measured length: 0.8225 in
